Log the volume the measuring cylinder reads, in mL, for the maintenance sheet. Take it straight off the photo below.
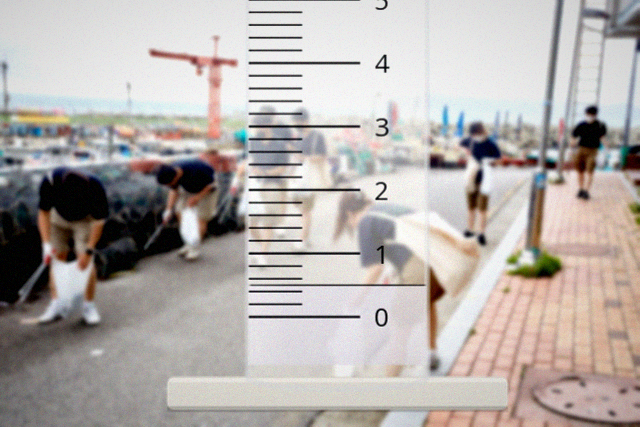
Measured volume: 0.5 mL
